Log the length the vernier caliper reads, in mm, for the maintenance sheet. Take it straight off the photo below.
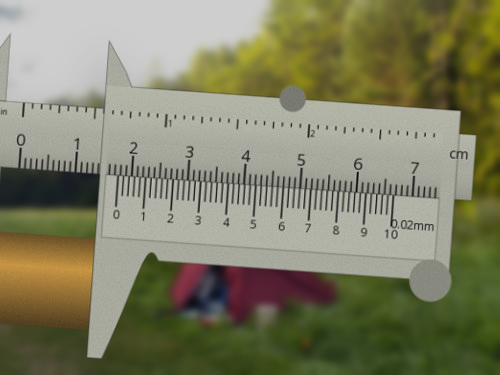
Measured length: 17.6 mm
